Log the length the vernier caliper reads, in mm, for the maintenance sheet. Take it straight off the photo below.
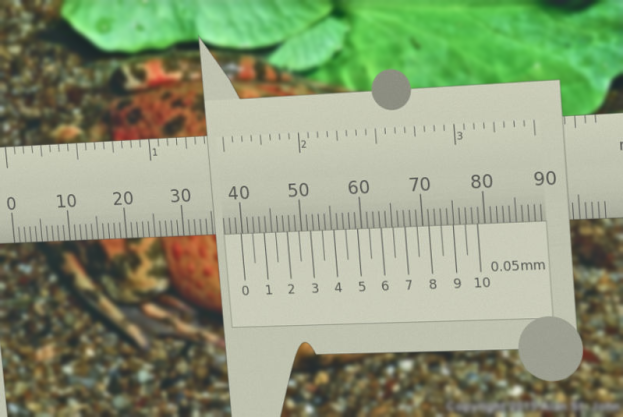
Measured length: 39.8 mm
